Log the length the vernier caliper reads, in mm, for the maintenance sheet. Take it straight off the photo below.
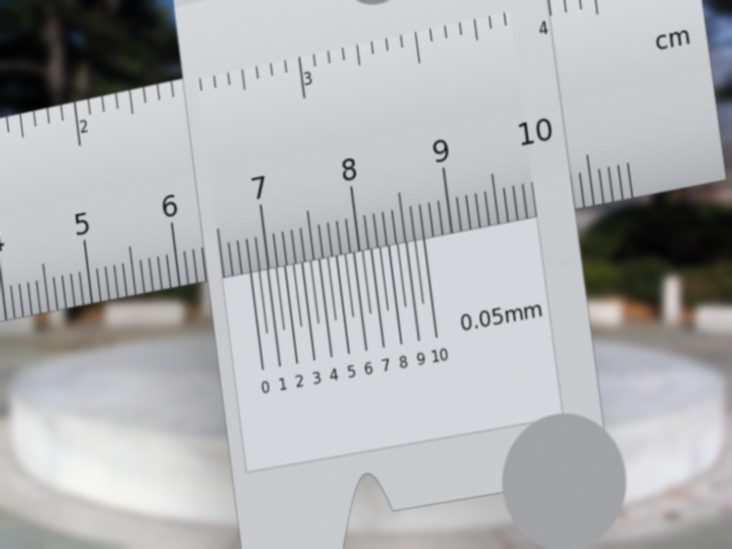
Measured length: 68.0 mm
